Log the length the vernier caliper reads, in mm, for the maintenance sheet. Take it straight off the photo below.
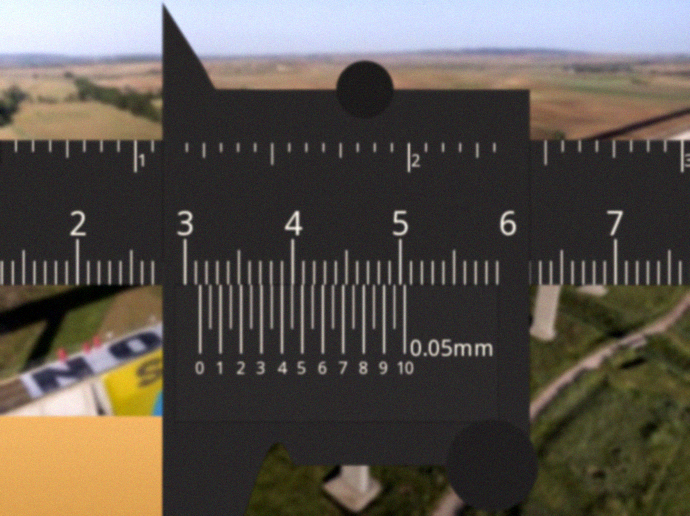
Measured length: 31.4 mm
